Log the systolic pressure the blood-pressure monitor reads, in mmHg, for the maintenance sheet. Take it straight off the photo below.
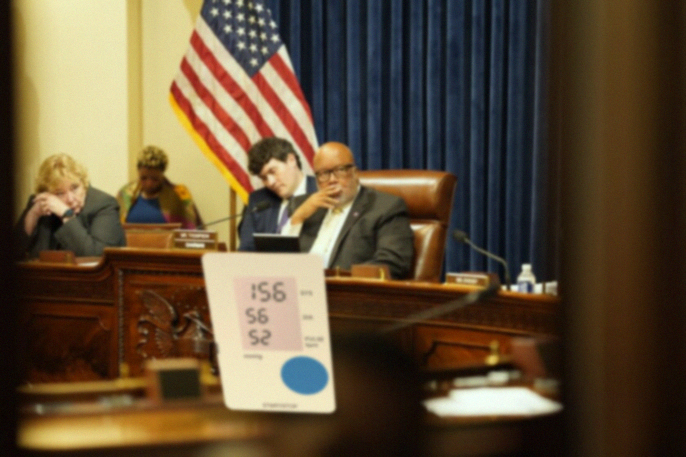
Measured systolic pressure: 156 mmHg
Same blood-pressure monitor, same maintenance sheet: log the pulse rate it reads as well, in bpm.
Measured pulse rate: 52 bpm
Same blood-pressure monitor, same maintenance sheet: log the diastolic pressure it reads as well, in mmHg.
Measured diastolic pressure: 56 mmHg
